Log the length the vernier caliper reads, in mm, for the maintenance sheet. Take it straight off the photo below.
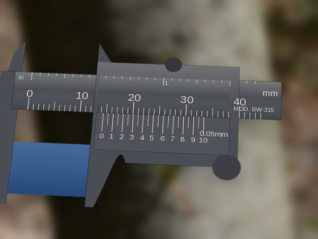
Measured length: 14.4 mm
